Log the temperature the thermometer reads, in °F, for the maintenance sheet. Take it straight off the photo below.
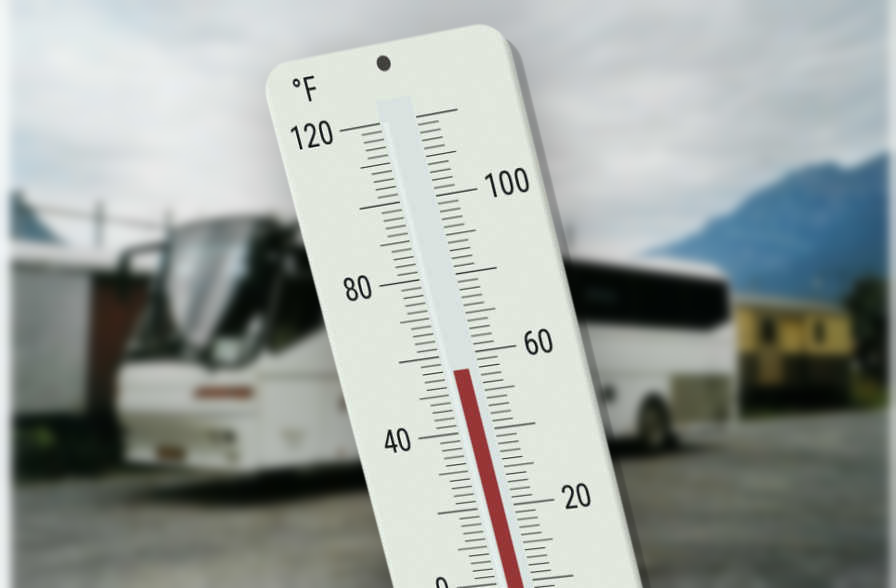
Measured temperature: 56 °F
